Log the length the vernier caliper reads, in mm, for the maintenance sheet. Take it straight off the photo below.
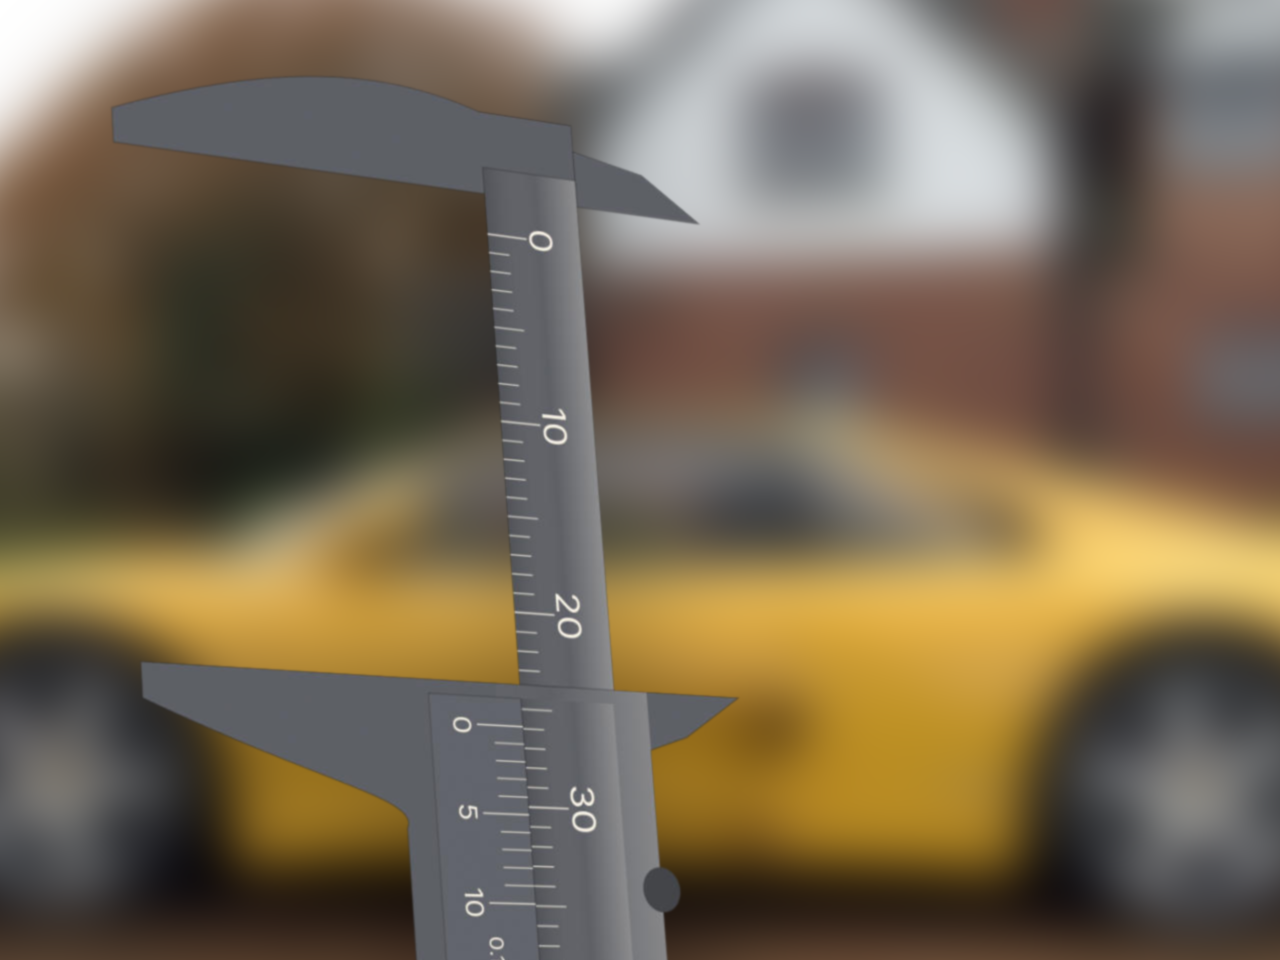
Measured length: 25.9 mm
